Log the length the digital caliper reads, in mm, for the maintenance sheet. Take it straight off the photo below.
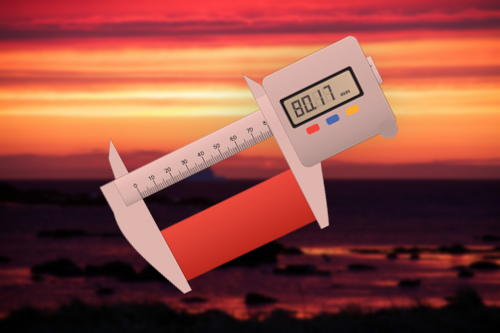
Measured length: 80.17 mm
